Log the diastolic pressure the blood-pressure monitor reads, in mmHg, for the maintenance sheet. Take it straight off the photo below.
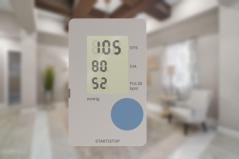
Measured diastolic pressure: 80 mmHg
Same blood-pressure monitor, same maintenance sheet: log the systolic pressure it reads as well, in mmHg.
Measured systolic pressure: 105 mmHg
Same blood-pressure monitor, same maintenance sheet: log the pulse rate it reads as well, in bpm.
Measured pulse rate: 52 bpm
